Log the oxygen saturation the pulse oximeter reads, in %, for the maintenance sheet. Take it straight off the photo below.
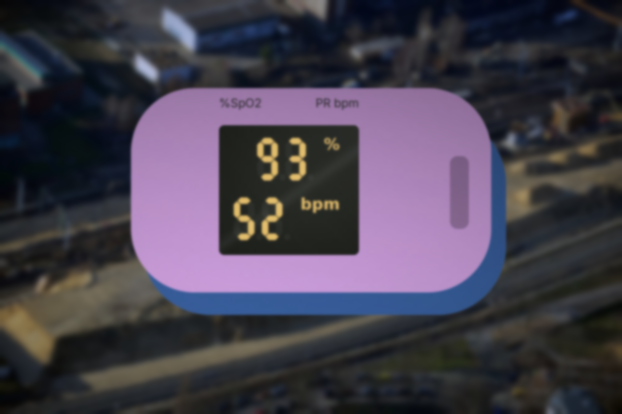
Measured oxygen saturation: 93 %
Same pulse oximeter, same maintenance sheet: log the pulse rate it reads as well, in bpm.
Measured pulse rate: 52 bpm
